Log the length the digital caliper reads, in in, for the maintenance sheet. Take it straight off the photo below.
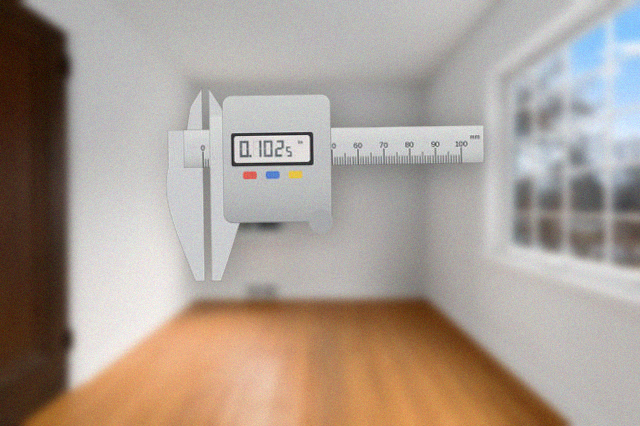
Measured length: 0.1025 in
